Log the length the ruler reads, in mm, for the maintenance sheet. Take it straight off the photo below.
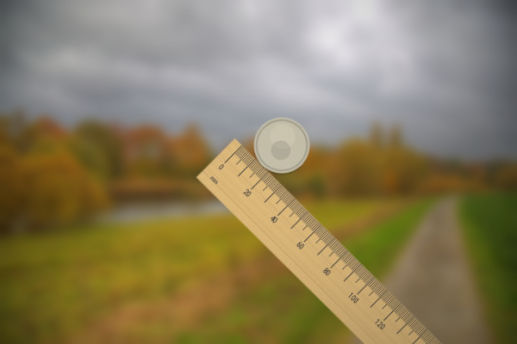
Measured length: 30 mm
